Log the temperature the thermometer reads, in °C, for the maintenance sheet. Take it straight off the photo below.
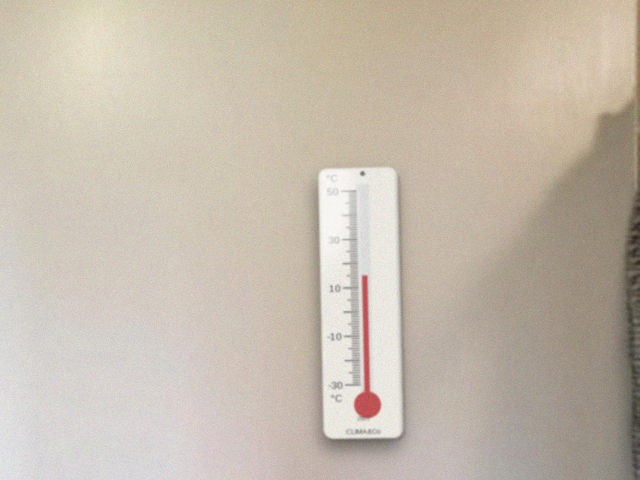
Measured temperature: 15 °C
